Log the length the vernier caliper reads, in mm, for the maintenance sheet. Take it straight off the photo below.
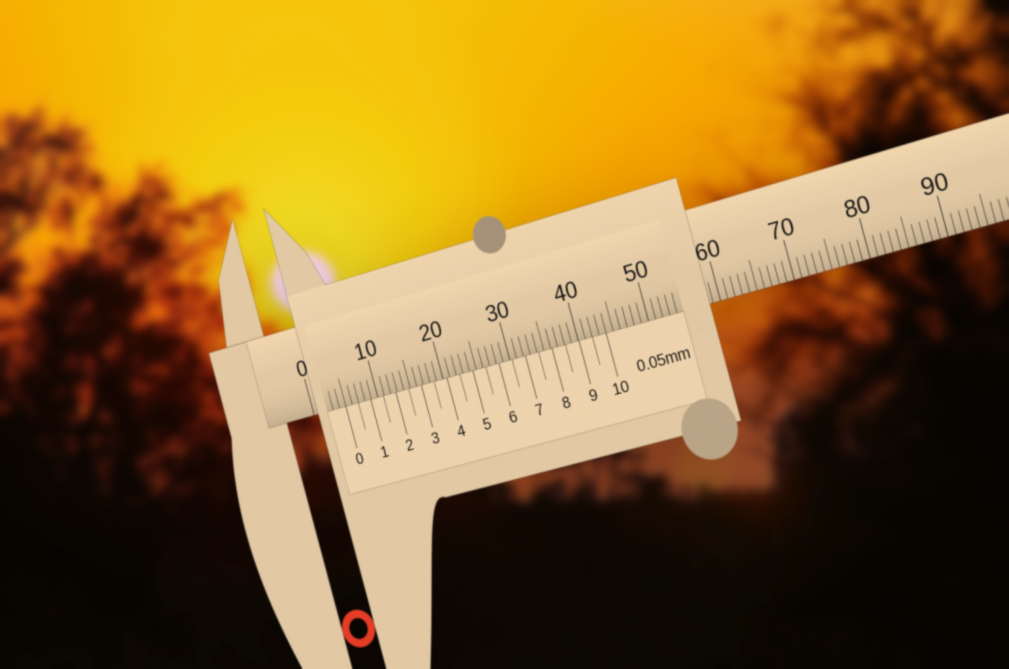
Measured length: 5.0 mm
